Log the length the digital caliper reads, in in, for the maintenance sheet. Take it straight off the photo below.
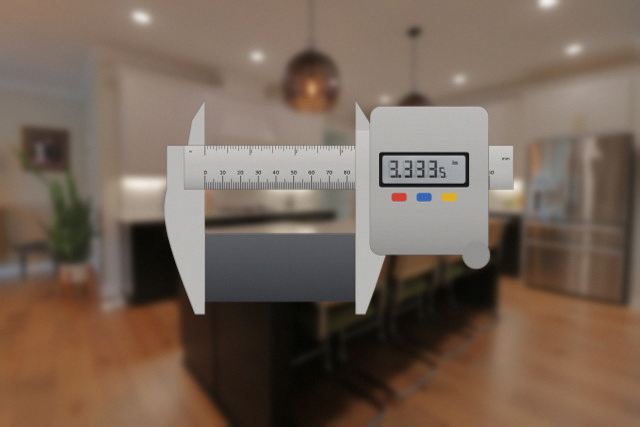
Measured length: 3.3335 in
